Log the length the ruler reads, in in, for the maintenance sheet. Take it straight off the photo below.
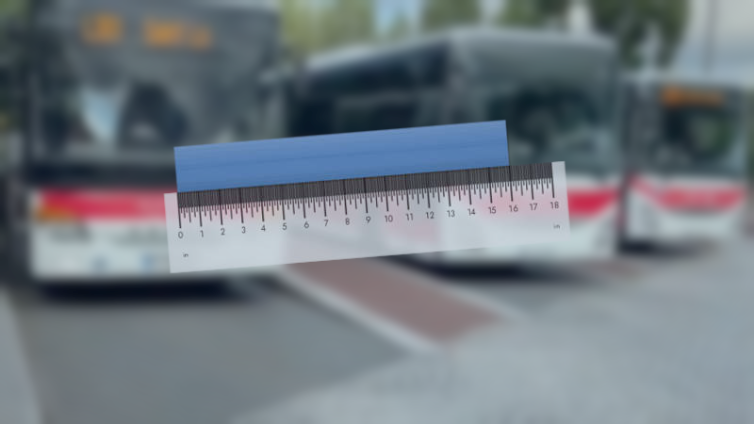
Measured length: 16 in
